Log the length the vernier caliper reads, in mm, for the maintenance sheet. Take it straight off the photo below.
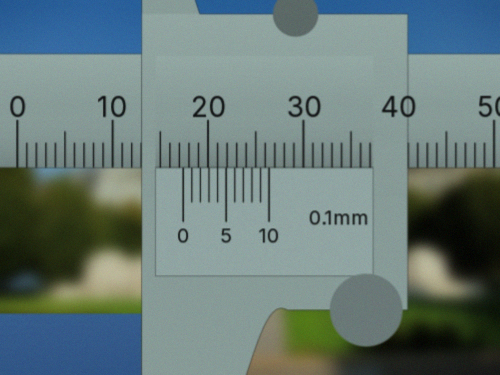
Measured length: 17.4 mm
